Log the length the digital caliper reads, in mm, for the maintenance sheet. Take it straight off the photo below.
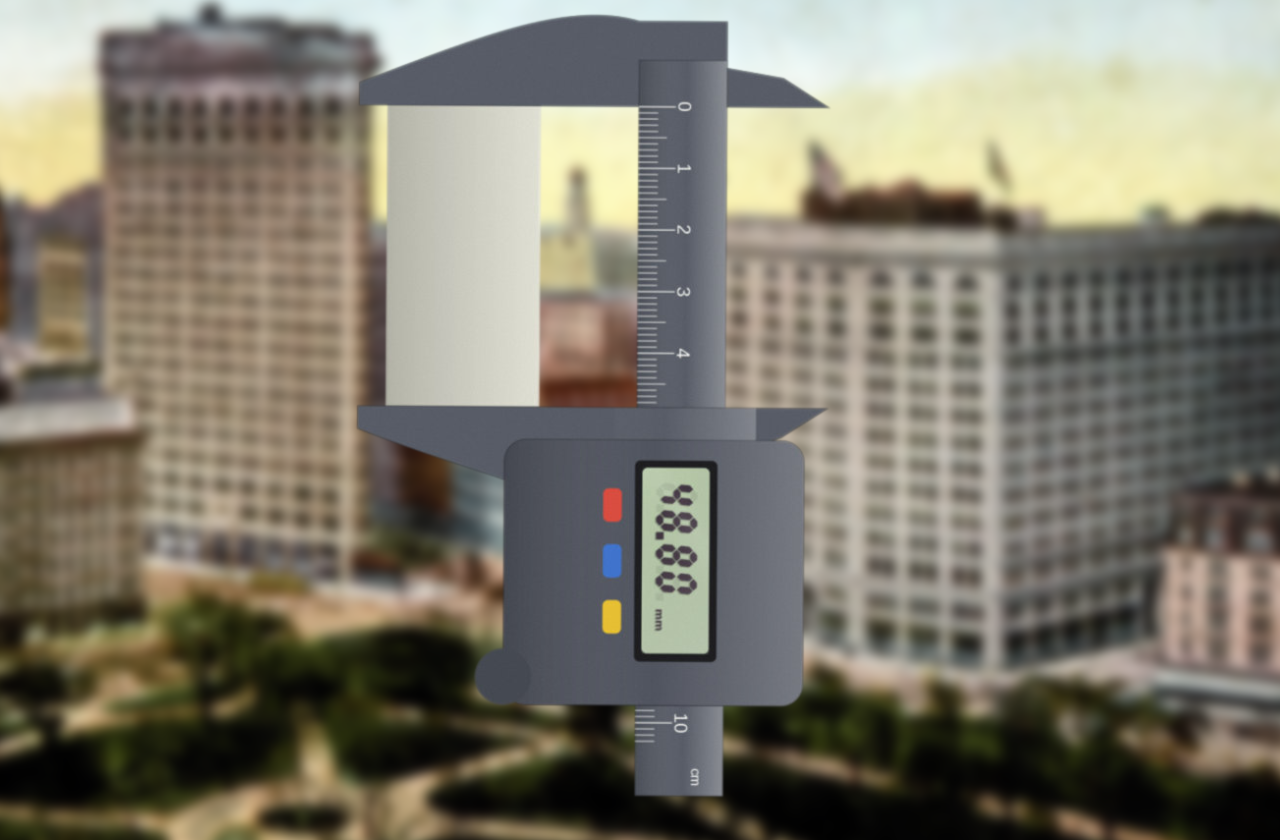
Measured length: 48.80 mm
